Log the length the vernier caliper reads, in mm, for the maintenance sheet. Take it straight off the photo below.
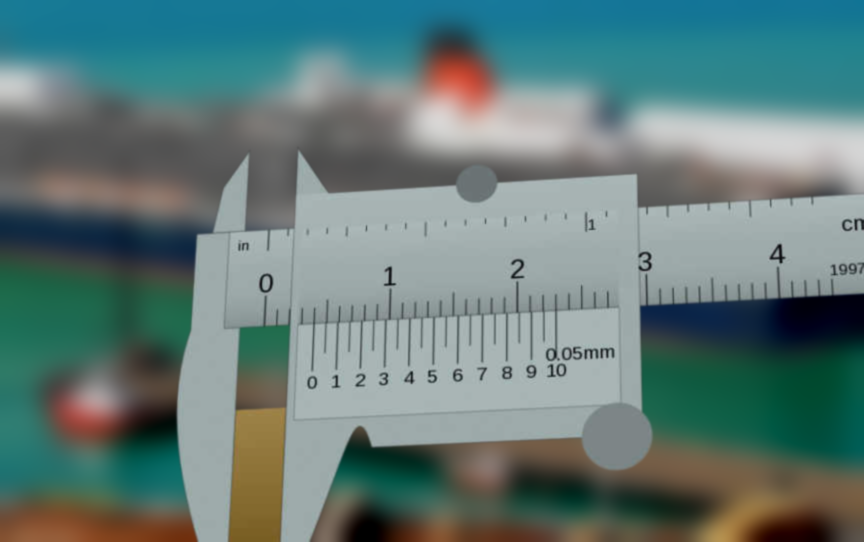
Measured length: 4.0 mm
